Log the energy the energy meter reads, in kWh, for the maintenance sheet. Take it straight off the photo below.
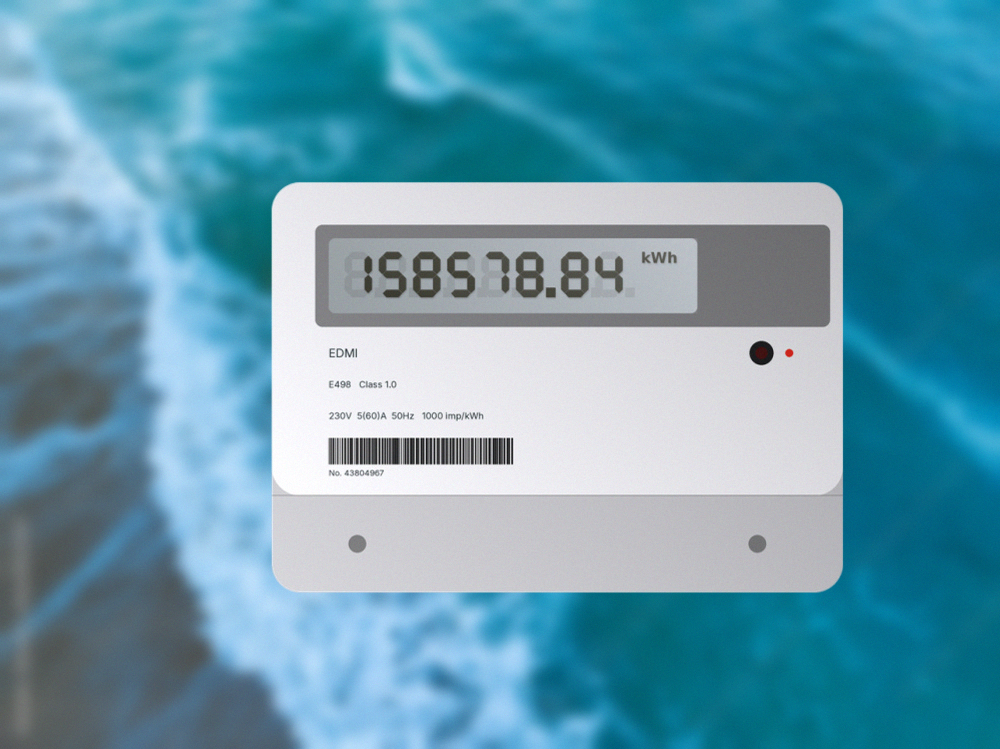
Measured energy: 158578.84 kWh
